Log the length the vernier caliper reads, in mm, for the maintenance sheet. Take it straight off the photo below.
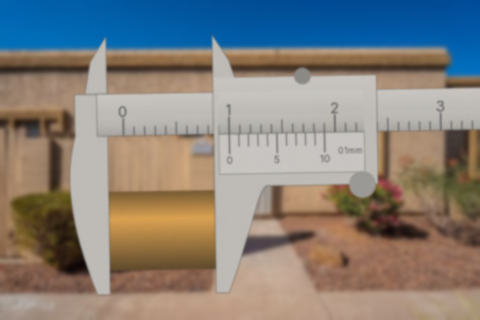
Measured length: 10.0 mm
